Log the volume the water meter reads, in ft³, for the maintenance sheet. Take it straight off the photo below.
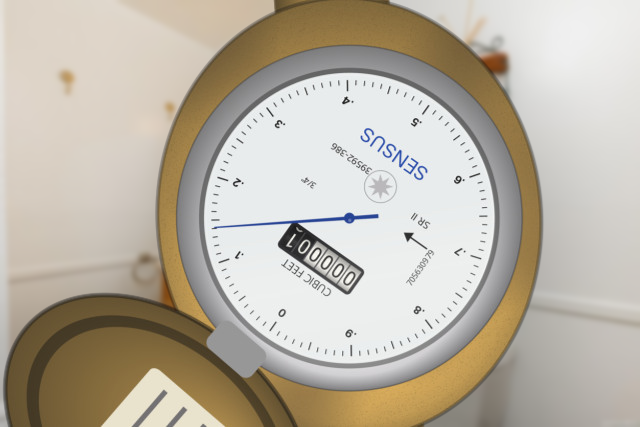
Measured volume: 1.14 ft³
